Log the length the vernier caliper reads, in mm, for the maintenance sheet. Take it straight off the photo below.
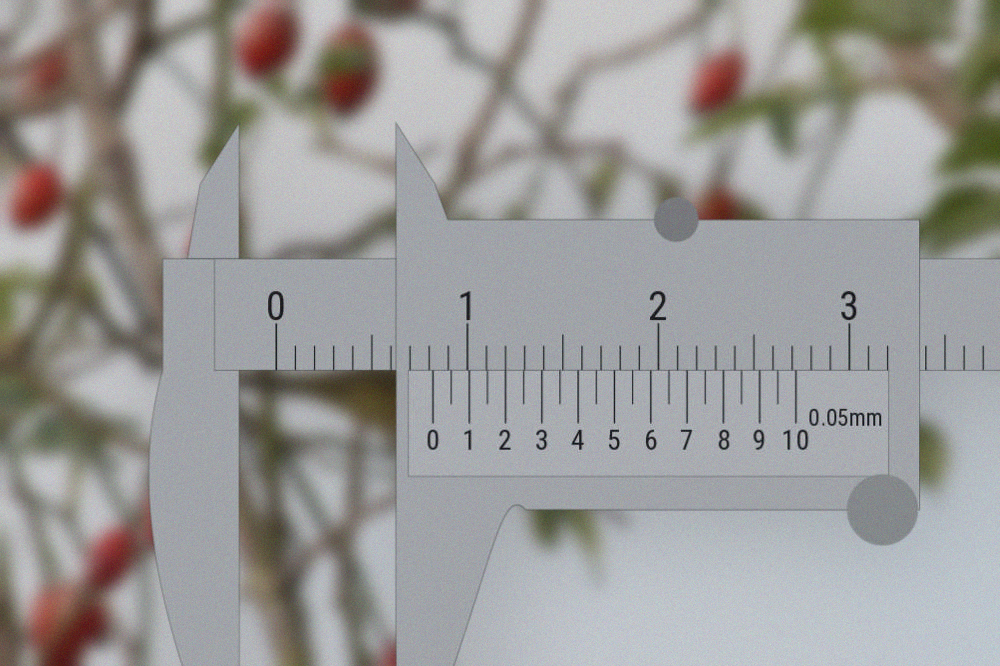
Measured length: 8.2 mm
